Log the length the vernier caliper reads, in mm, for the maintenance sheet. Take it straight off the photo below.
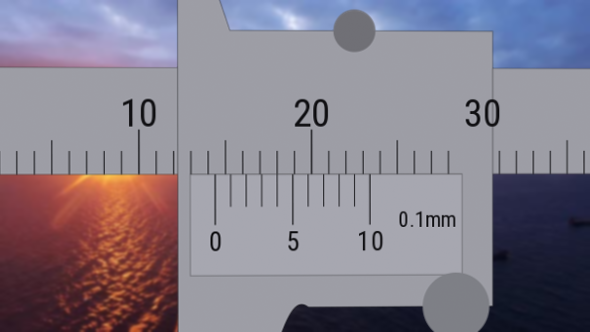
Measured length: 14.4 mm
